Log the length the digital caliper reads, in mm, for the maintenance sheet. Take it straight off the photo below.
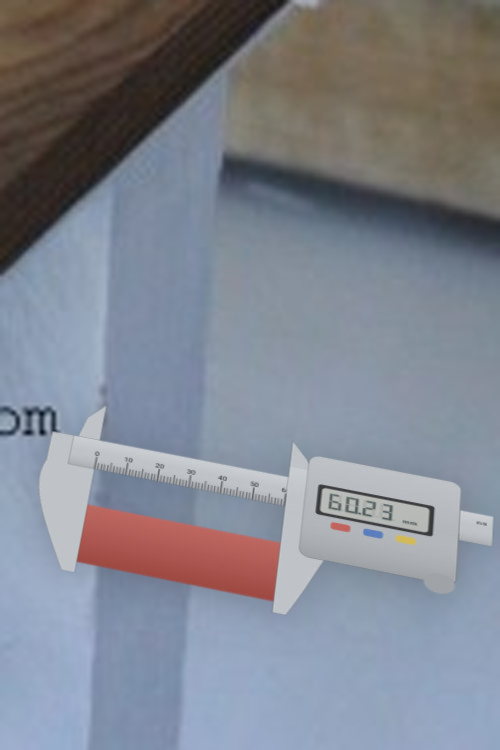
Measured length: 60.23 mm
